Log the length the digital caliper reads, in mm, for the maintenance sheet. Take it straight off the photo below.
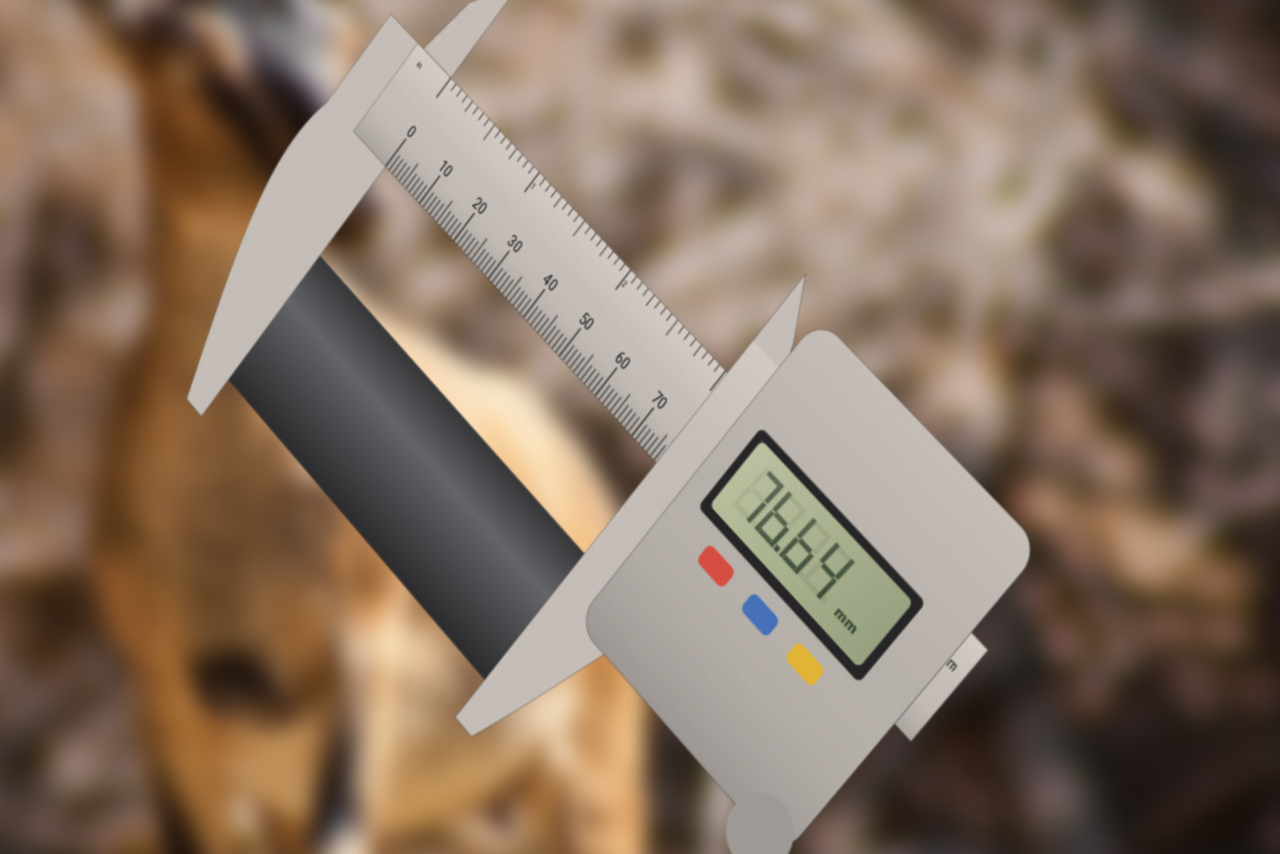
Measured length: 76.64 mm
